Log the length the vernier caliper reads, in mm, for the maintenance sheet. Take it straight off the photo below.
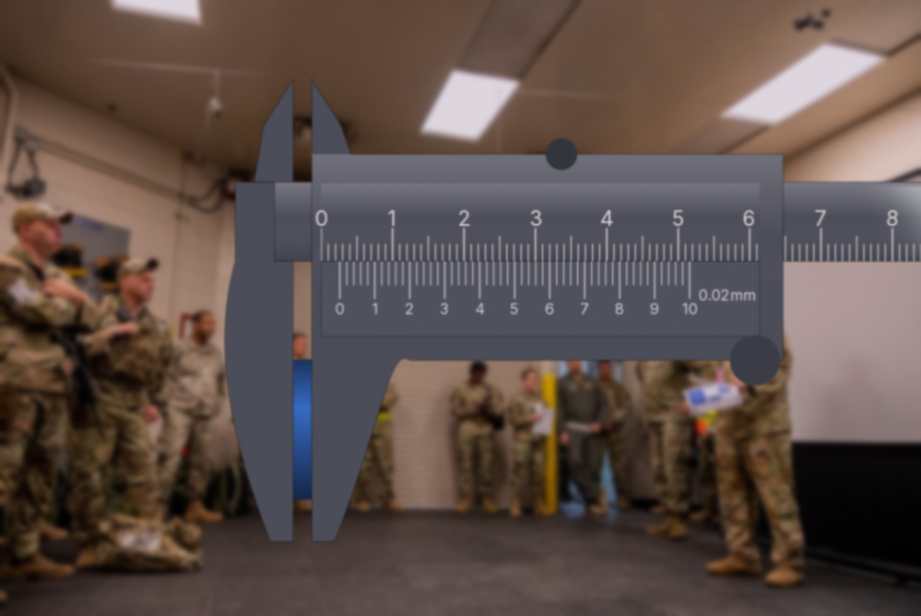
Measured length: 2.6 mm
